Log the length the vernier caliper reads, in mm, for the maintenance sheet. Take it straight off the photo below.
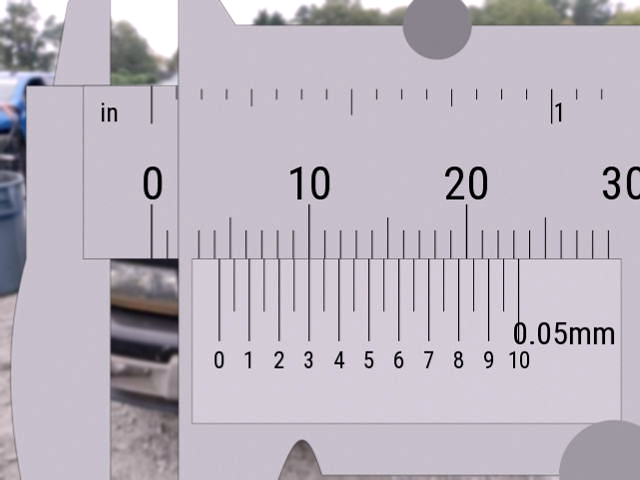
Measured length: 4.3 mm
